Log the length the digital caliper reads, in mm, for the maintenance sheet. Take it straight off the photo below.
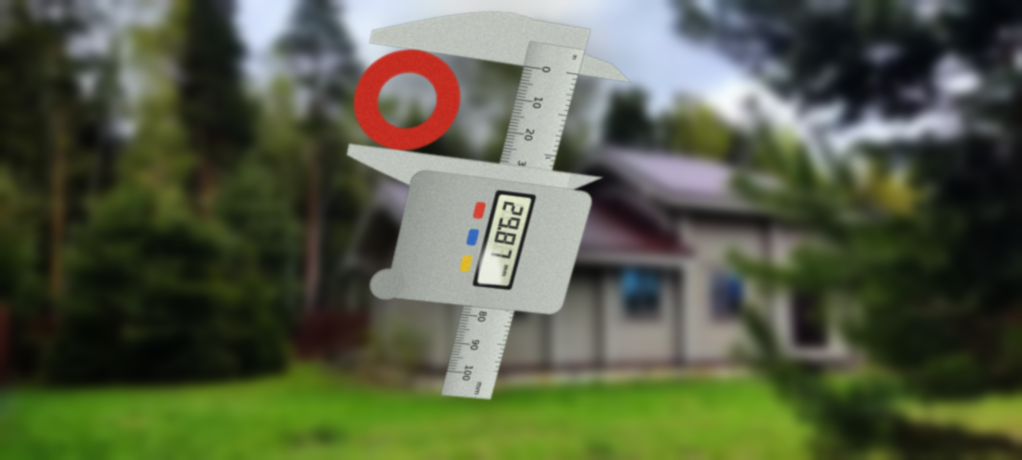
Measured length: 29.87 mm
